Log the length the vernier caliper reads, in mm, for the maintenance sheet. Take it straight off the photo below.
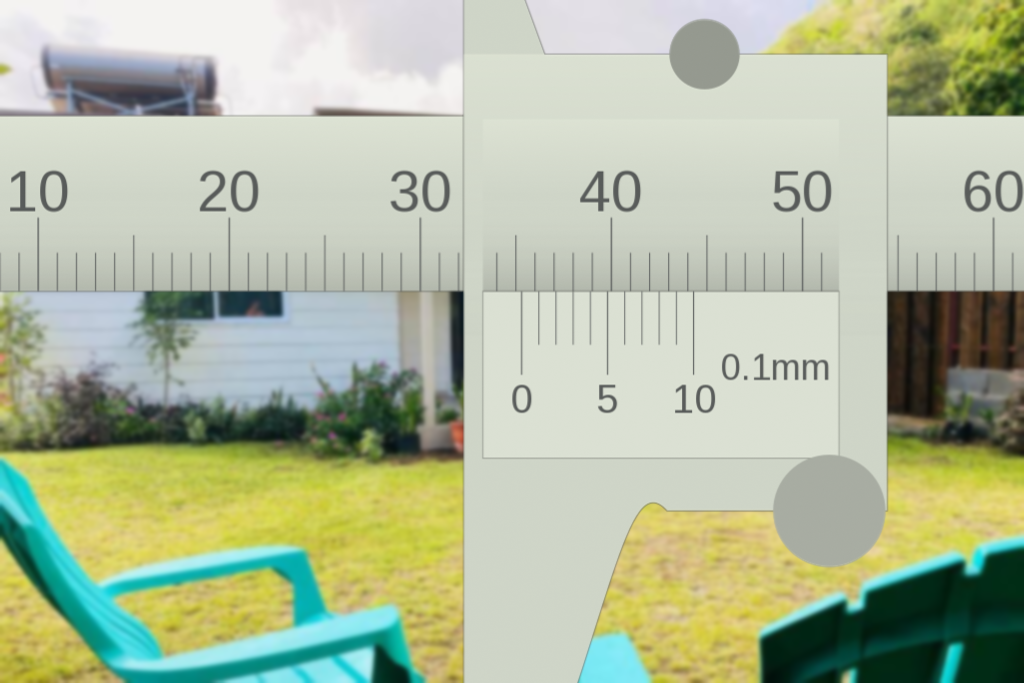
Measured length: 35.3 mm
